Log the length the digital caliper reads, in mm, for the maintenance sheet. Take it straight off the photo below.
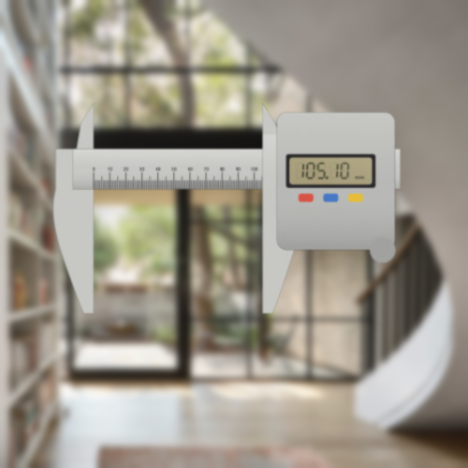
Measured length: 105.10 mm
